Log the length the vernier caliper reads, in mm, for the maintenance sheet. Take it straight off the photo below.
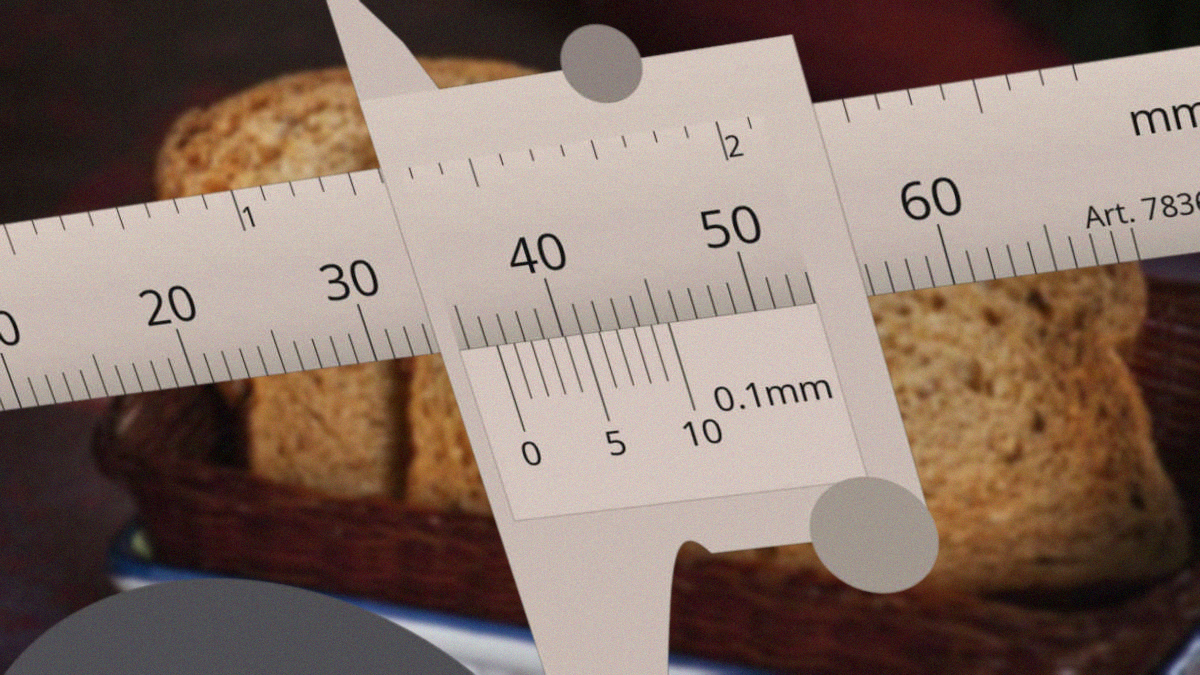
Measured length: 36.5 mm
